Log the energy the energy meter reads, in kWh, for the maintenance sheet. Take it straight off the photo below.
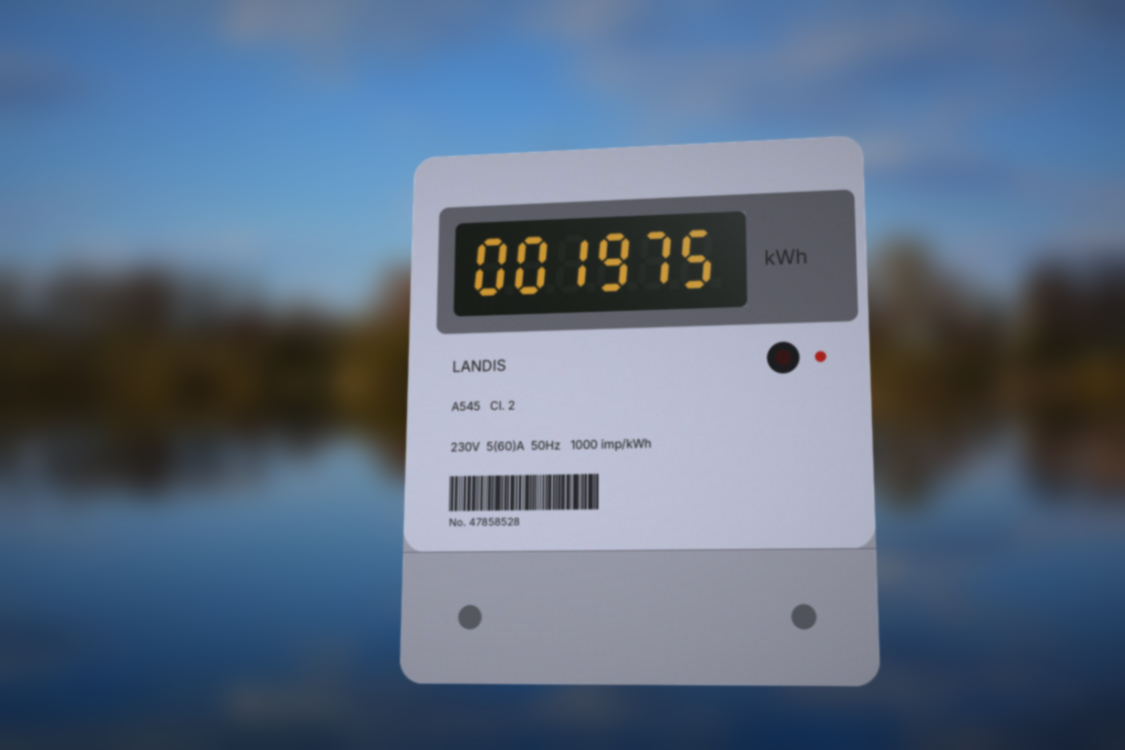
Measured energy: 1975 kWh
